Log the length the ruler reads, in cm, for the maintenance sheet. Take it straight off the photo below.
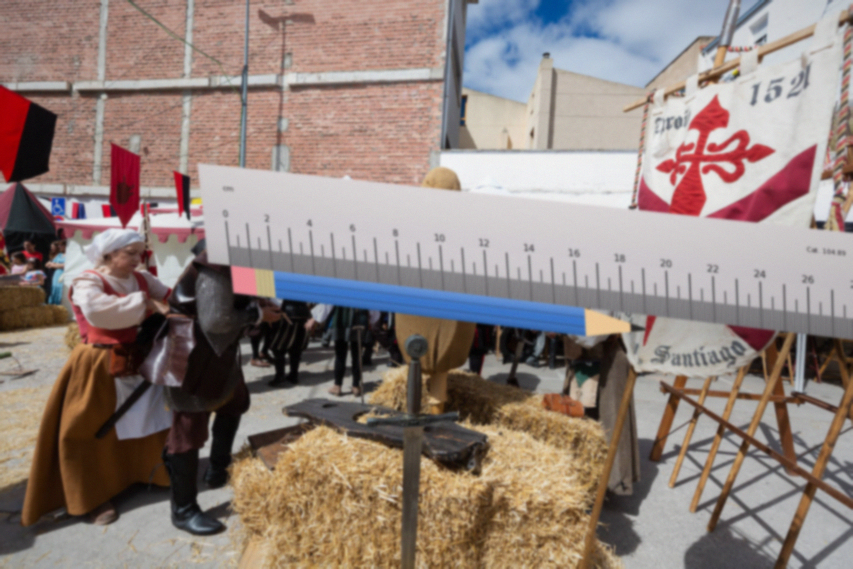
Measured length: 19 cm
